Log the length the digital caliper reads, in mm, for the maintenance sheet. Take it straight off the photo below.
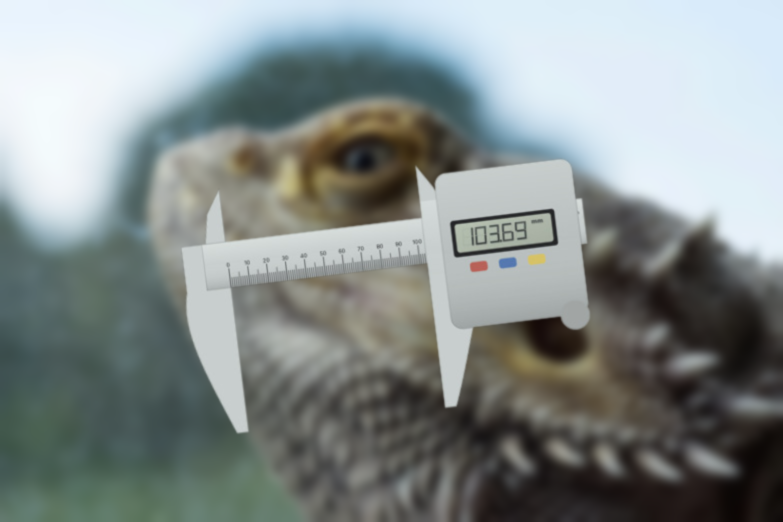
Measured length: 103.69 mm
